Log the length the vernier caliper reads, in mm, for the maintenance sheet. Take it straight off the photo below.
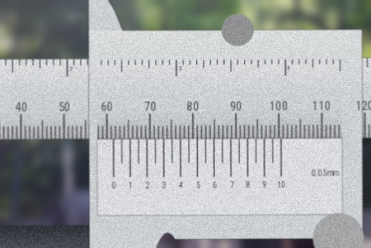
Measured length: 61.5 mm
